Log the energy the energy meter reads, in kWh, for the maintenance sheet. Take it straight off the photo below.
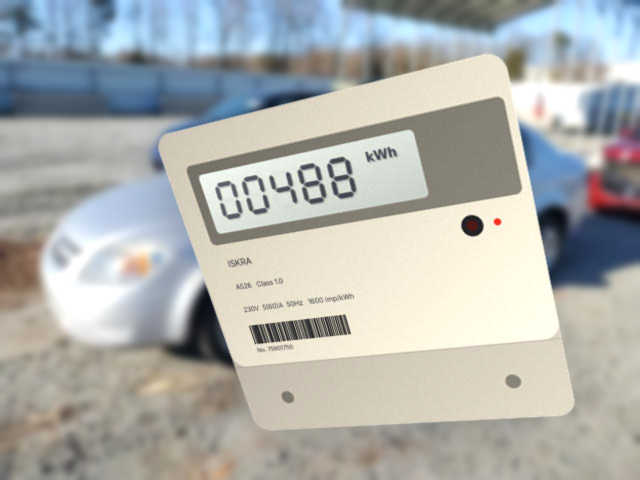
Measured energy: 488 kWh
